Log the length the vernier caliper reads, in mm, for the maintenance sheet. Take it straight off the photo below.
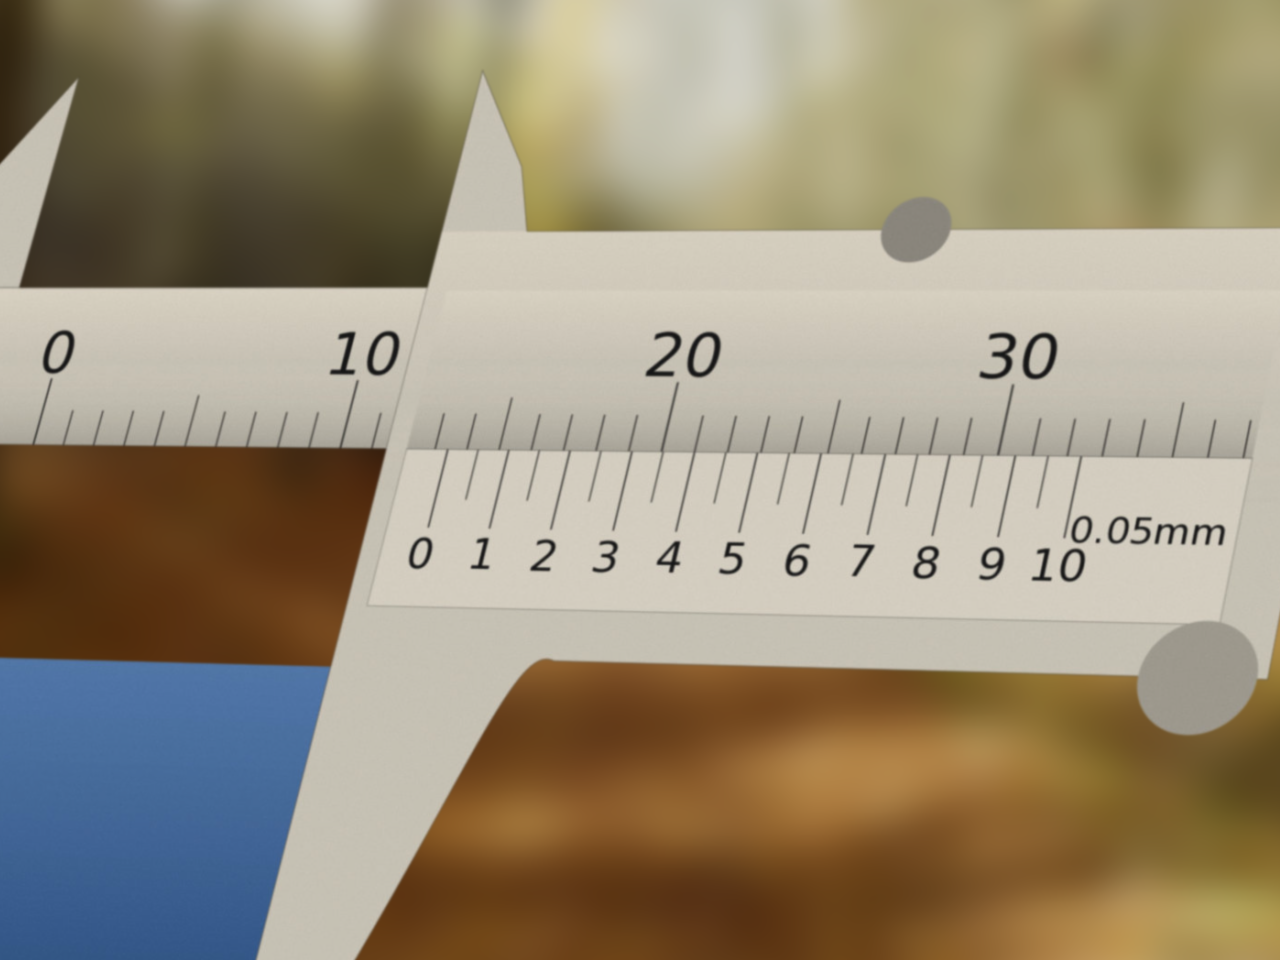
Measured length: 13.40 mm
